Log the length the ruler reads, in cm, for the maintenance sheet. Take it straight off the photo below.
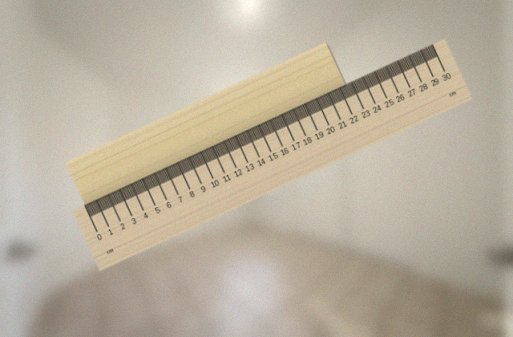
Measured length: 22.5 cm
